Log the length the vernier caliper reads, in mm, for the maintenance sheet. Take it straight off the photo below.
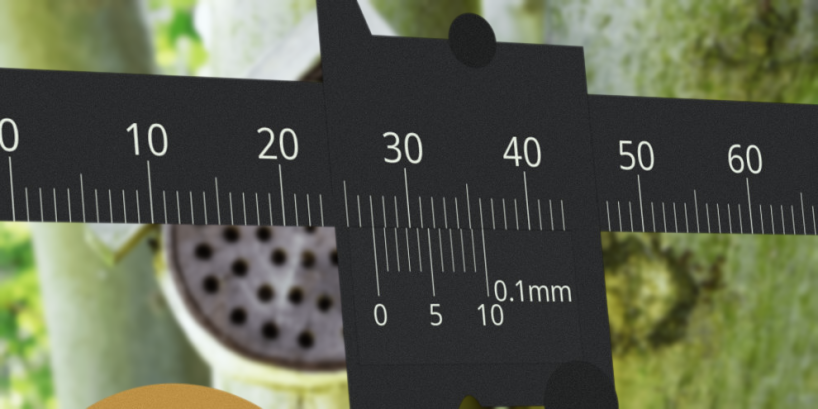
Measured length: 27.0 mm
